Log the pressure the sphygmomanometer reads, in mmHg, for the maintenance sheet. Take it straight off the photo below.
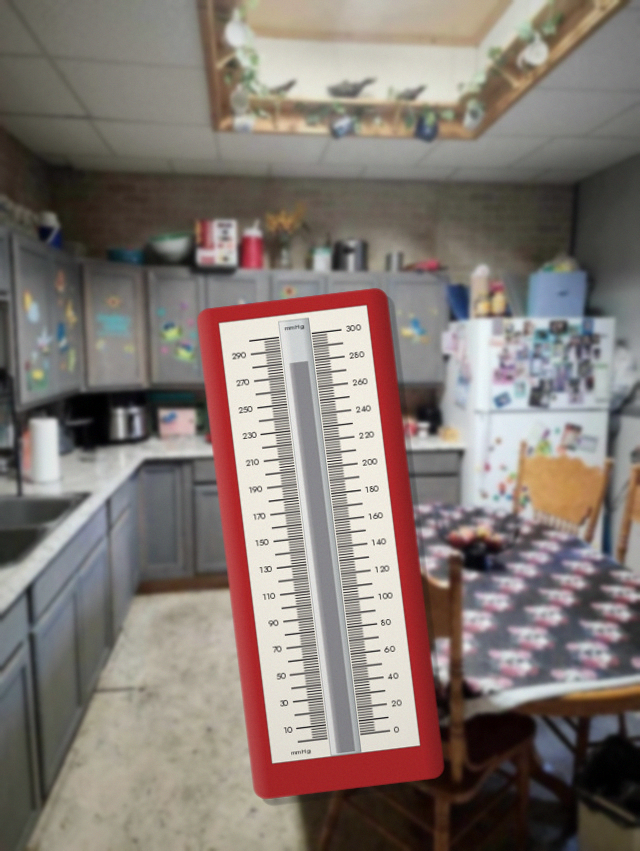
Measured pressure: 280 mmHg
